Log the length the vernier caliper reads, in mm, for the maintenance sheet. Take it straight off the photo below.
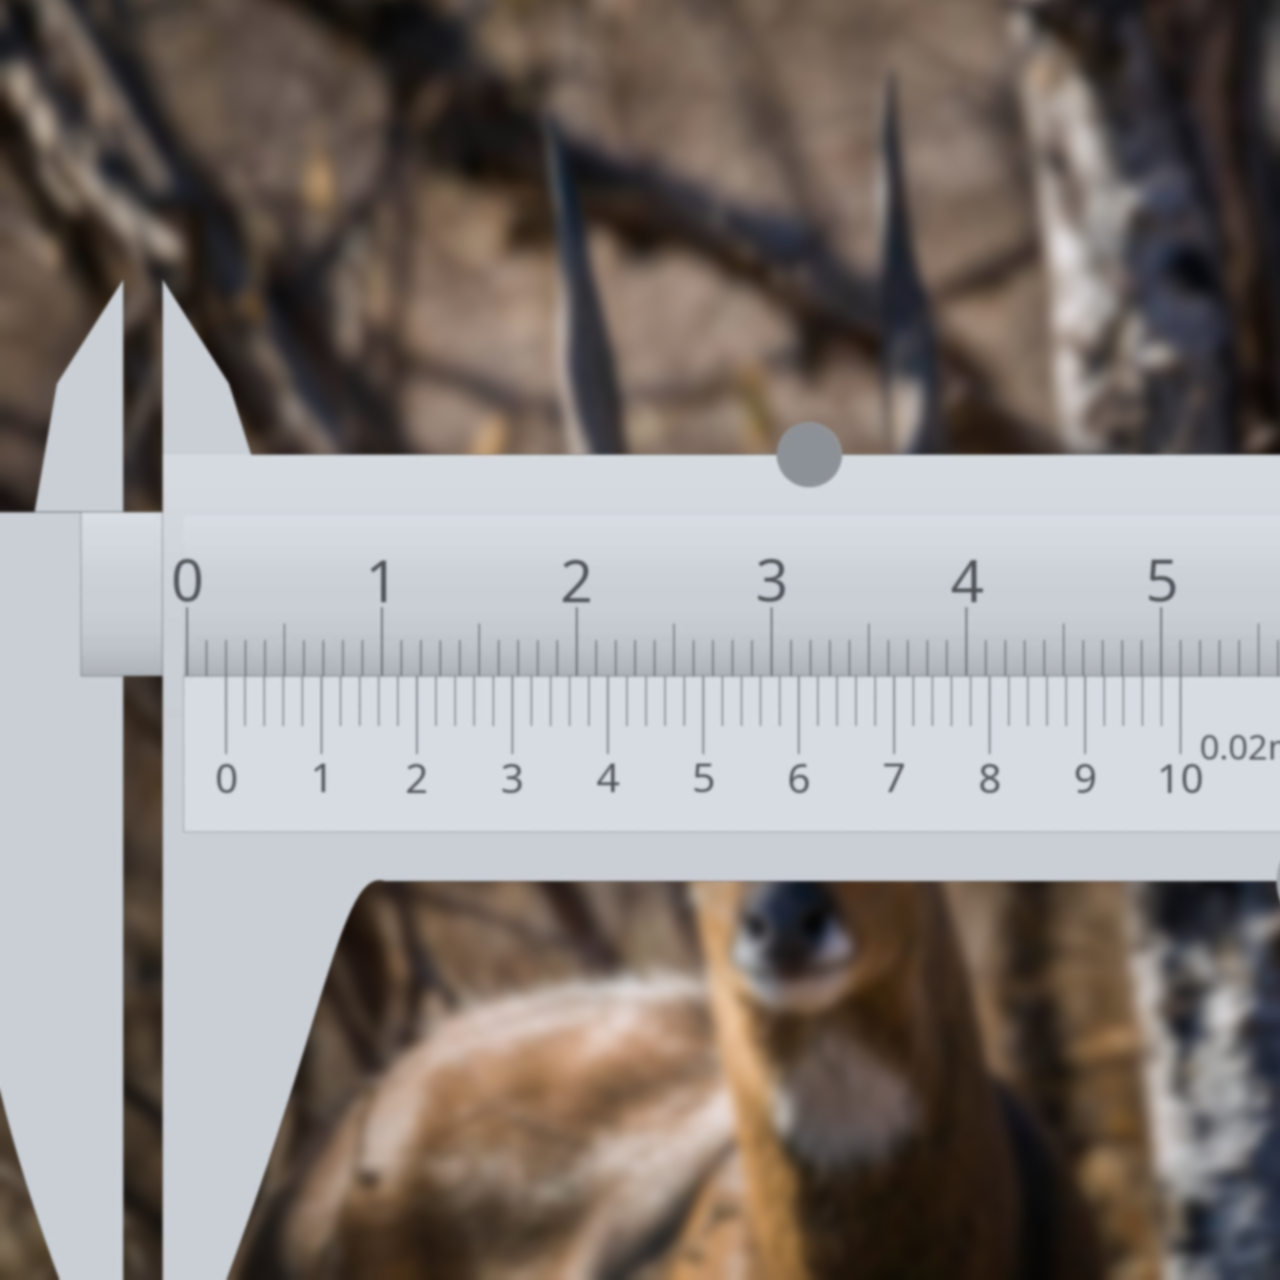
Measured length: 2.0 mm
